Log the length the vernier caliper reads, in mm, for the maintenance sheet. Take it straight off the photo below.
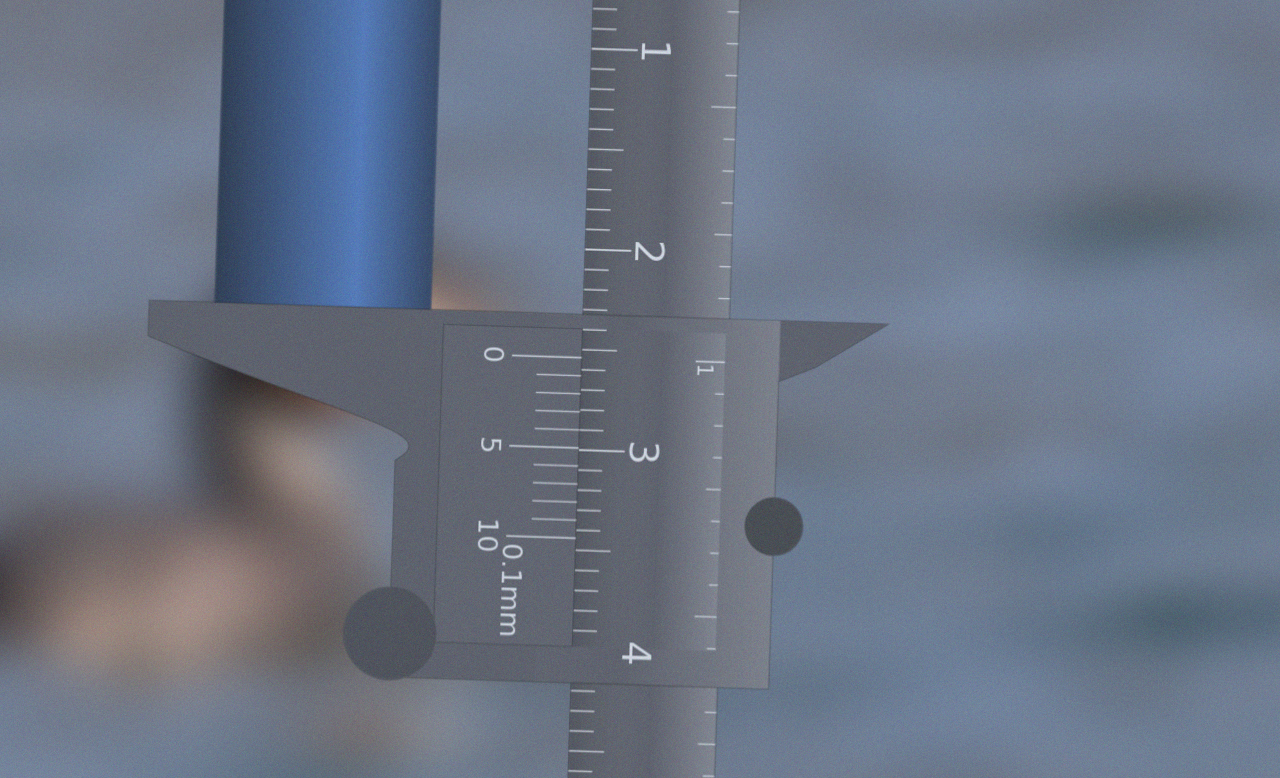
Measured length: 25.4 mm
